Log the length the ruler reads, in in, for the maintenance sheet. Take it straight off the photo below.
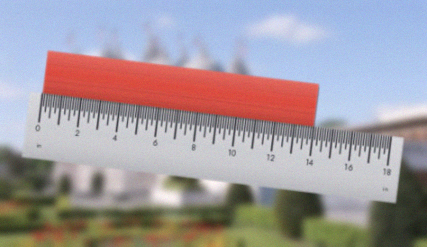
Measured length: 14 in
